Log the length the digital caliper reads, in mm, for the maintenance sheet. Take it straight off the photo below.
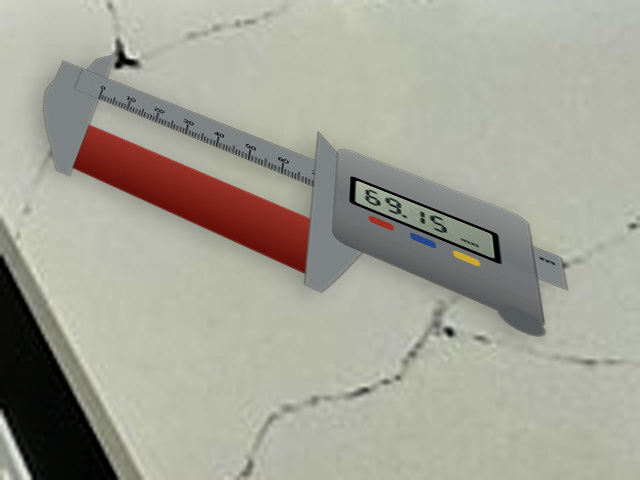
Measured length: 69.15 mm
